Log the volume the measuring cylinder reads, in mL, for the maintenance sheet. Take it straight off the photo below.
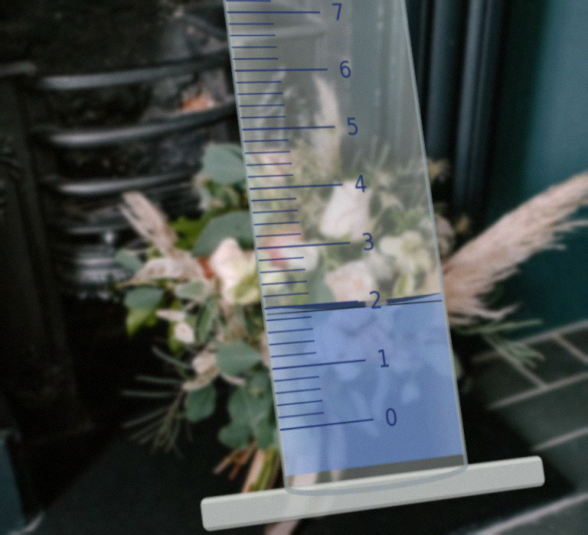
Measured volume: 1.9 mL
